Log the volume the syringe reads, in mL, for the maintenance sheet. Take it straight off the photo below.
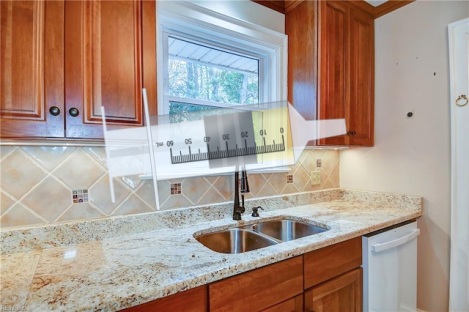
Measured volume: 15 mL
